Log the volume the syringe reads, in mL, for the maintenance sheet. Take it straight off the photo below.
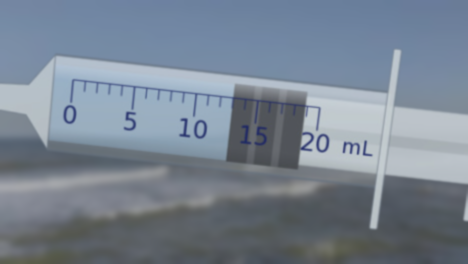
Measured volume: 13 mL
